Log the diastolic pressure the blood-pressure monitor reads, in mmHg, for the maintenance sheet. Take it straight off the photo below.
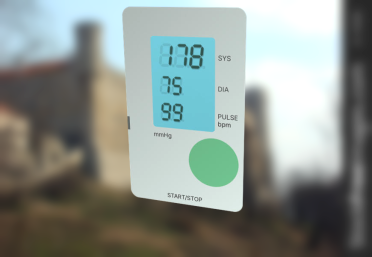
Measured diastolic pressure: 75 mmHg
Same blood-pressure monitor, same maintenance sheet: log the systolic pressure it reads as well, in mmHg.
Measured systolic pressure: 178 mmHg
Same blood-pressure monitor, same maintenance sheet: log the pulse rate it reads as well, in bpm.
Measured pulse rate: 99 bpm
